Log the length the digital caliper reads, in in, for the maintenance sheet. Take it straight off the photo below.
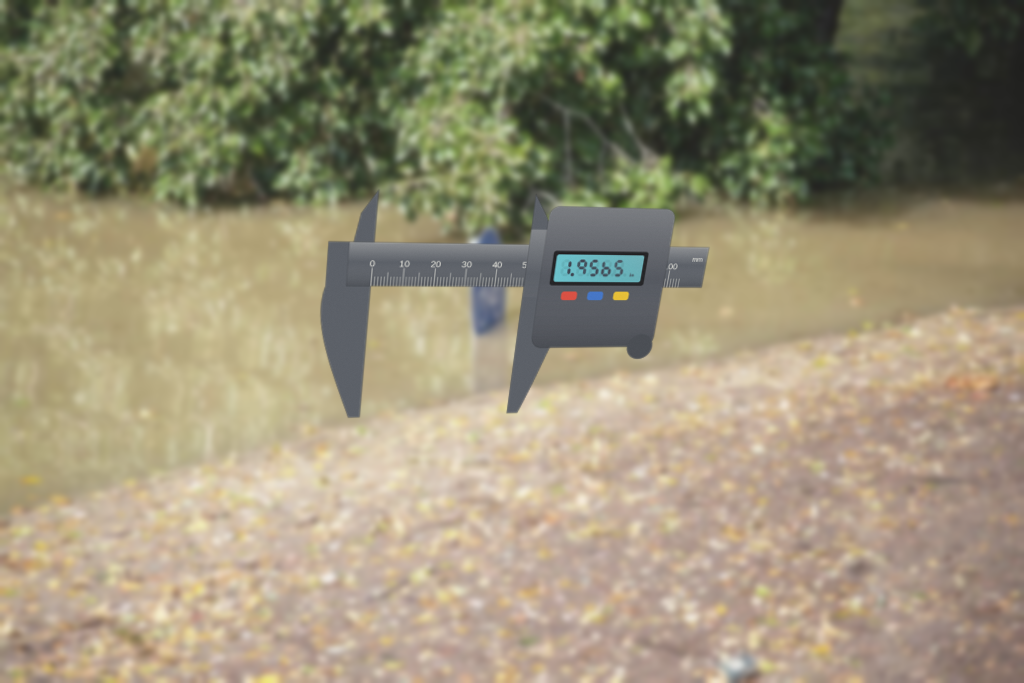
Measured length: 1.9565 in
